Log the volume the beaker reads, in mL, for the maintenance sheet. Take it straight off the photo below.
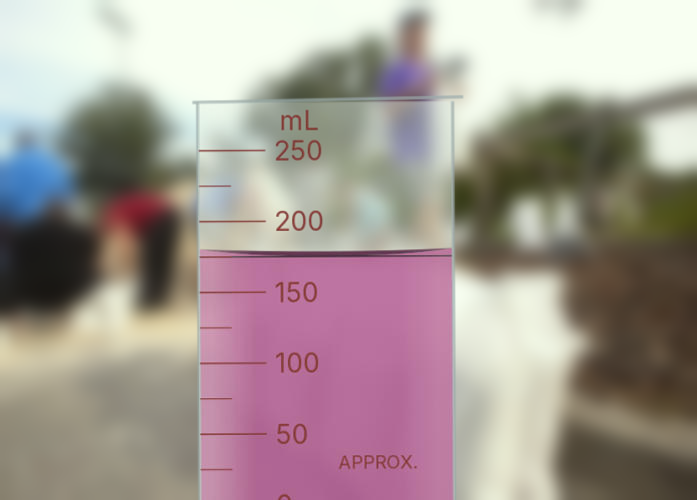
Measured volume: 175 mL
